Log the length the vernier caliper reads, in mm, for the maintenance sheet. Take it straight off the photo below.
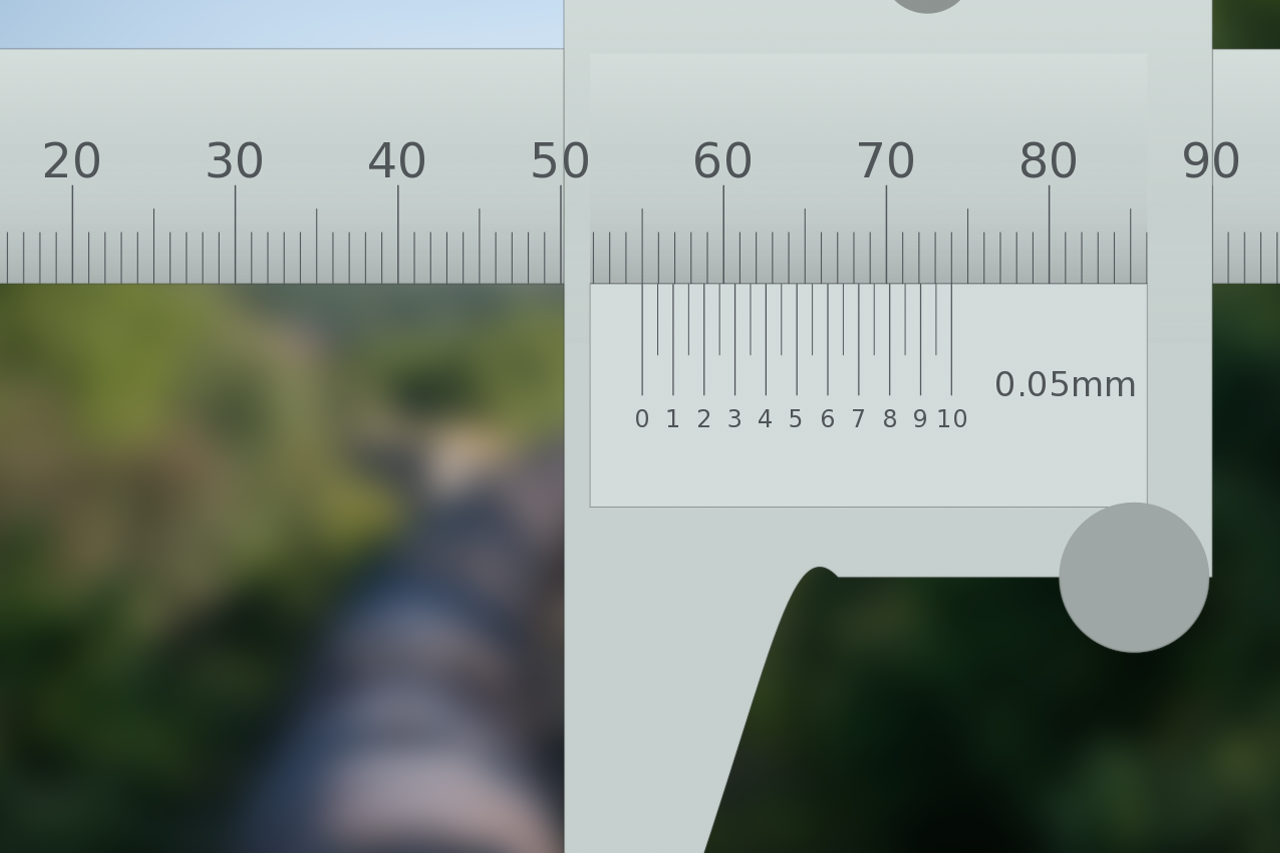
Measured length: 55.0 mm
